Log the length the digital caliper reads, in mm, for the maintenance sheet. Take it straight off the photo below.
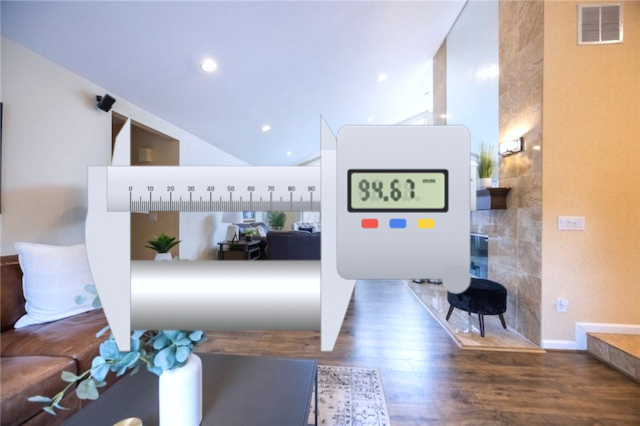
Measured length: 94.67 mm
